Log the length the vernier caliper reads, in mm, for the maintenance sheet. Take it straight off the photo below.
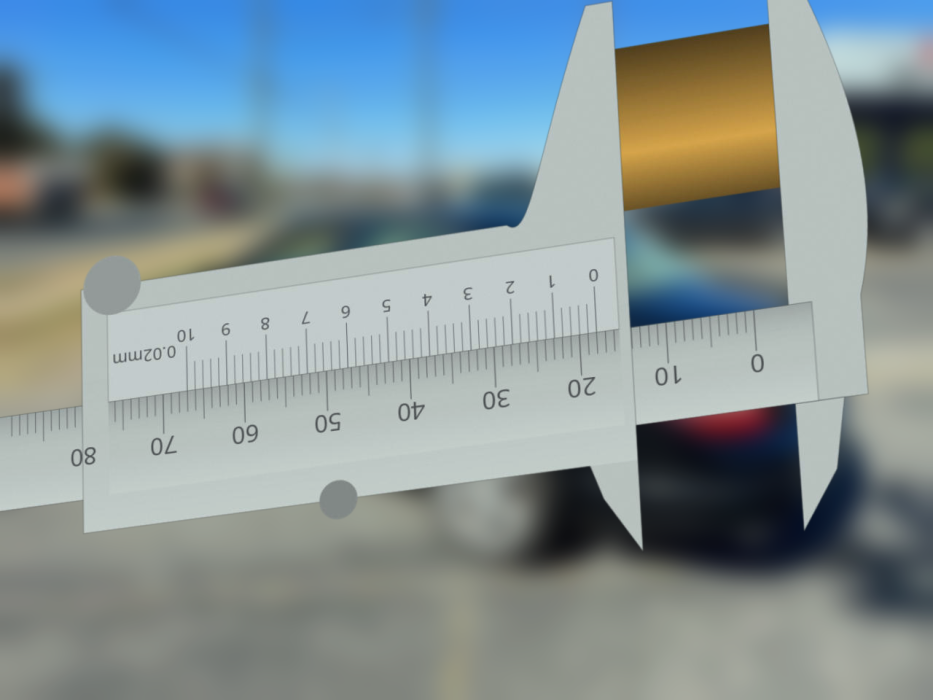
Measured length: 18.0 mm
